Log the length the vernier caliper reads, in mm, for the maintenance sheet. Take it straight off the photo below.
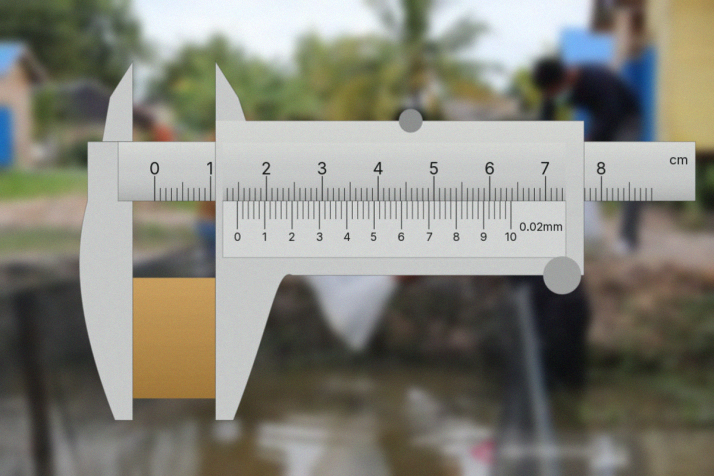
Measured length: 14.8 mm
